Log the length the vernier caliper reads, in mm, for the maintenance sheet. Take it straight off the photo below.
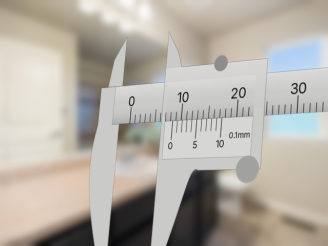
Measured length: 8.4 mm
